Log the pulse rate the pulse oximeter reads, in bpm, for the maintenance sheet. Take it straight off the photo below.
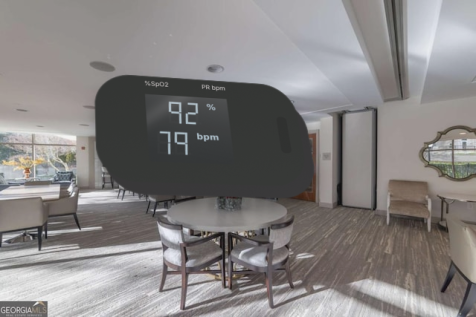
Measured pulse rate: 79 bpm
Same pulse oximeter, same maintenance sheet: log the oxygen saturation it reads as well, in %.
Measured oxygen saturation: 92 %
